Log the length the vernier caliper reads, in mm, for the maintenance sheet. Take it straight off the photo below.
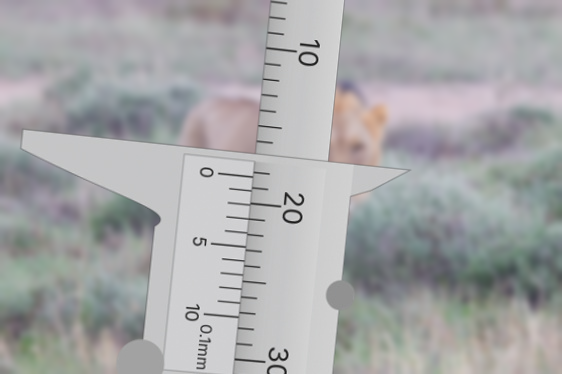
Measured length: 18.3 mm
